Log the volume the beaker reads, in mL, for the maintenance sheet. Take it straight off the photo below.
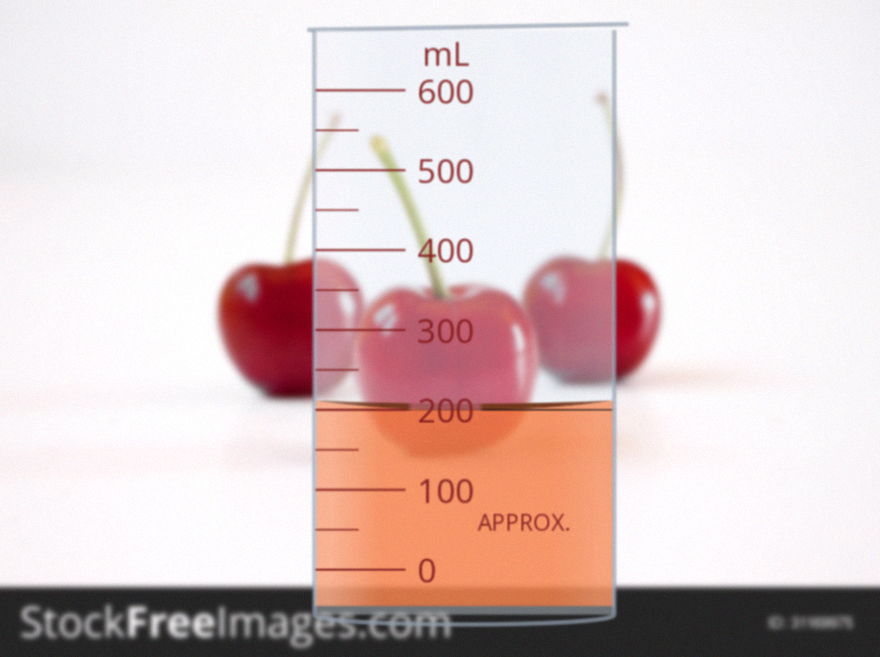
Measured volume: 200 mL
